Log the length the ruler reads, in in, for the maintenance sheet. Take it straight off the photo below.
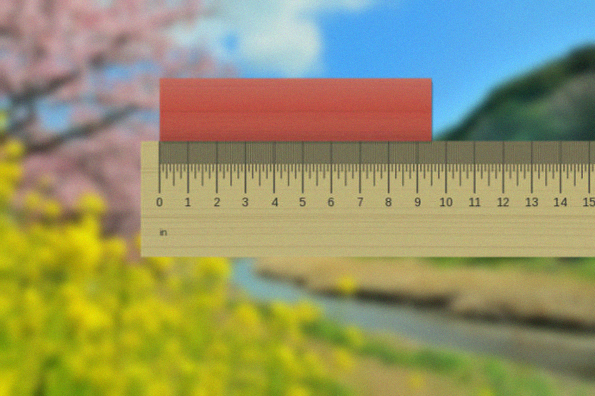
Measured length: 9.5 in
